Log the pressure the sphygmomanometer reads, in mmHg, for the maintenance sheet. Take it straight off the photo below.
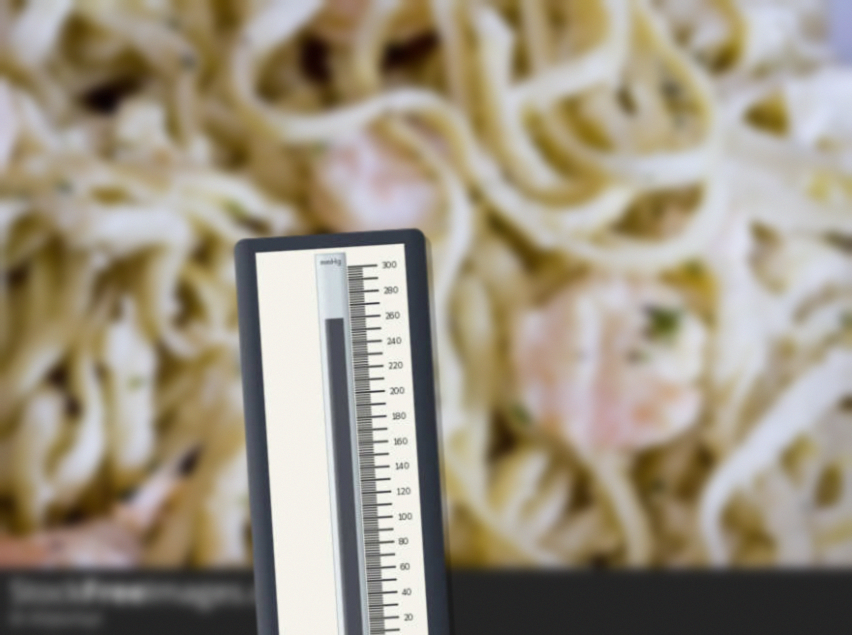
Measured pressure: 260 mmHg
